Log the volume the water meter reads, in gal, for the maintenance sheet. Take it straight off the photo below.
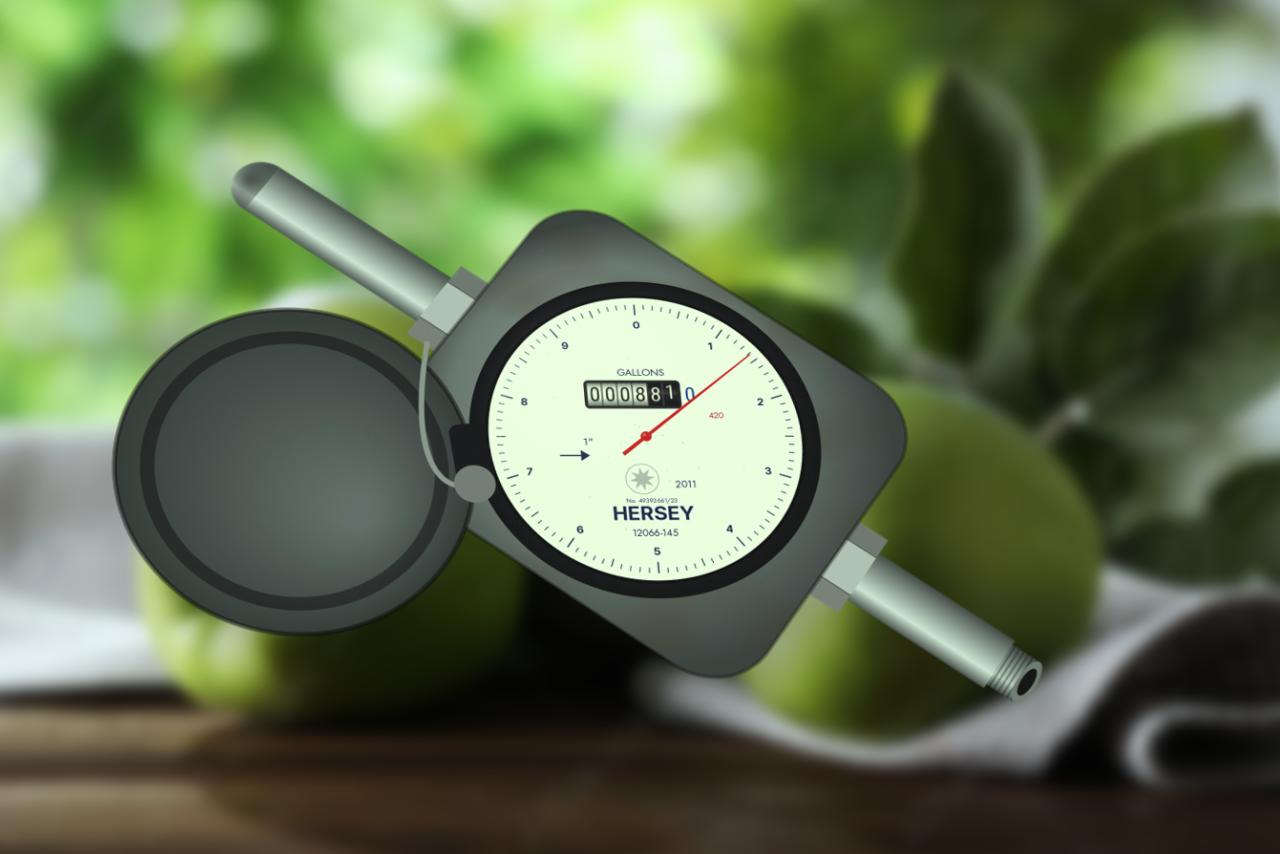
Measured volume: 8811.4 gal
